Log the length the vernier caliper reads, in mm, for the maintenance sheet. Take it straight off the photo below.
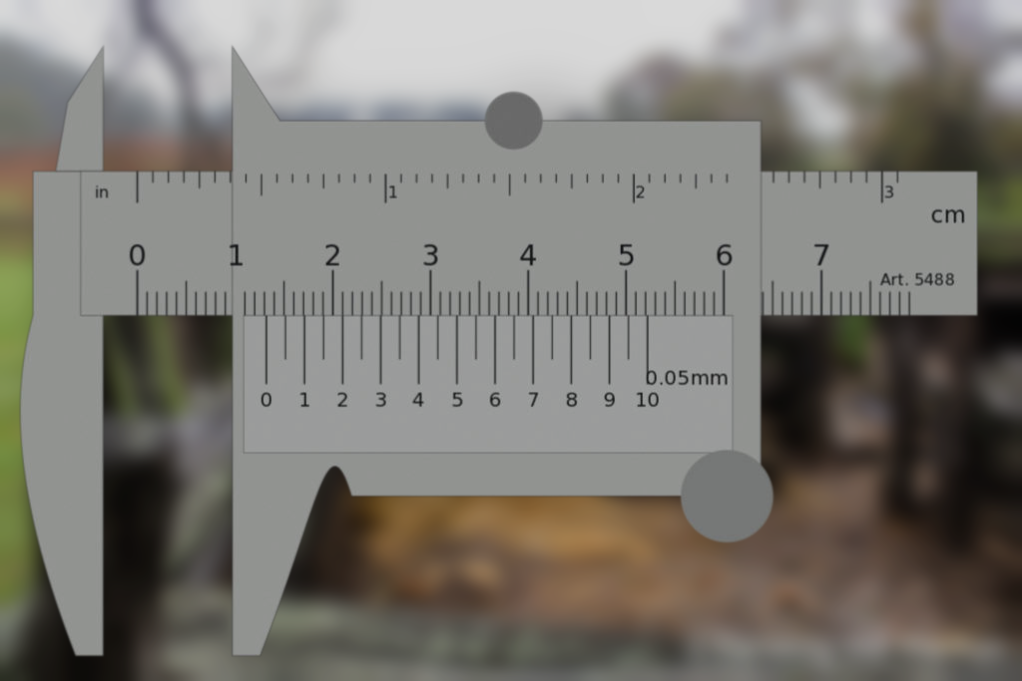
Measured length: 13.2 mm
